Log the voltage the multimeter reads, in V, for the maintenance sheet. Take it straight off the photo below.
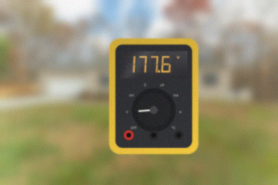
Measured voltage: 177.6 V
